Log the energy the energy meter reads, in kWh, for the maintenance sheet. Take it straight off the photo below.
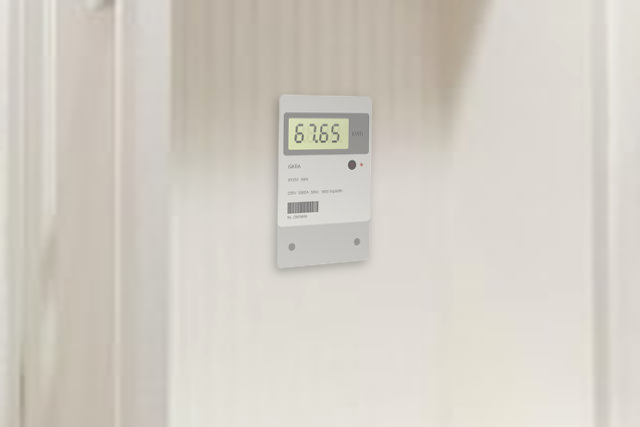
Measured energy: 67.65 kWh
